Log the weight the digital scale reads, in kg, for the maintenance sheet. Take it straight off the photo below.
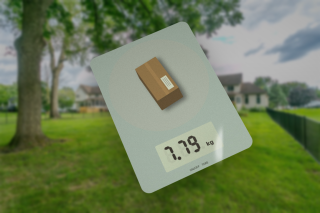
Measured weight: 7.79 kg
